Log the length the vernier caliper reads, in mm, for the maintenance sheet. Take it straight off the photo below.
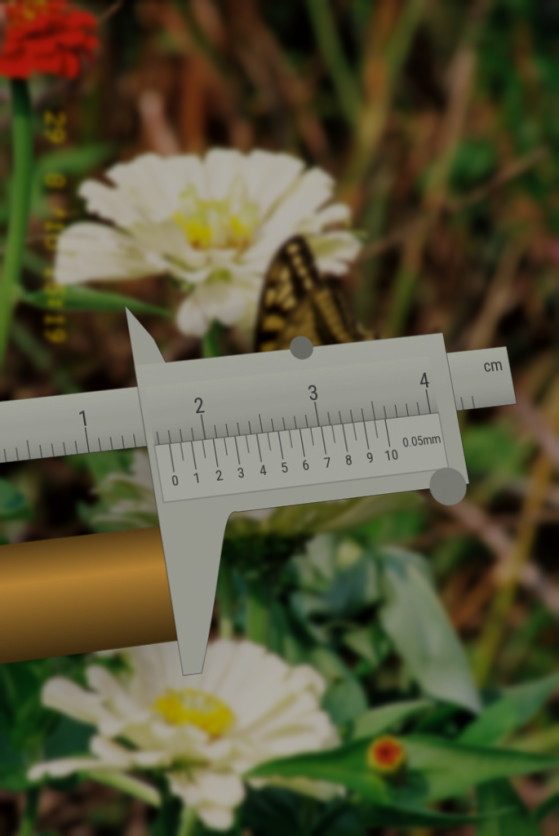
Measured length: 16.9 mm
